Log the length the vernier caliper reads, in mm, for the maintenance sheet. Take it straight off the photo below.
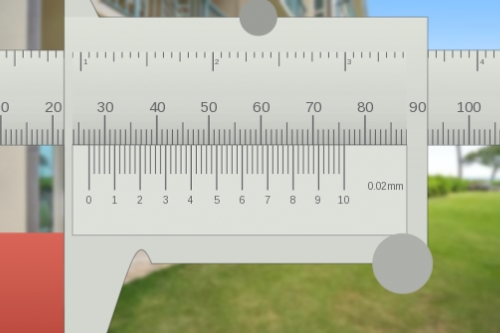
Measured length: 27.0 mm
